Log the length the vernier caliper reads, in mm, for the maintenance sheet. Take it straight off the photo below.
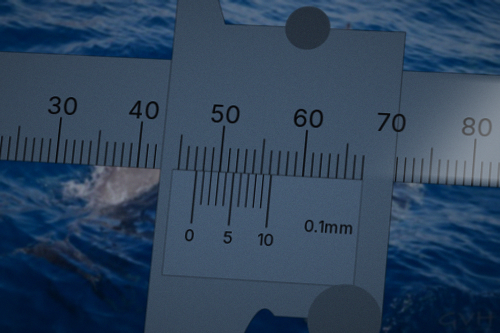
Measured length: 47.2 mm
